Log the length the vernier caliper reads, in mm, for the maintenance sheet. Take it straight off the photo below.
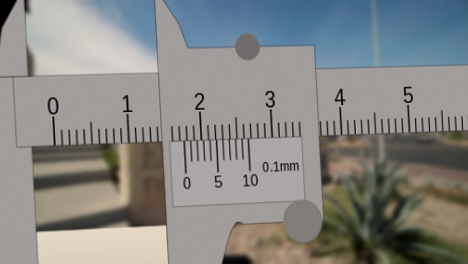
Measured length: 17.6 mm
